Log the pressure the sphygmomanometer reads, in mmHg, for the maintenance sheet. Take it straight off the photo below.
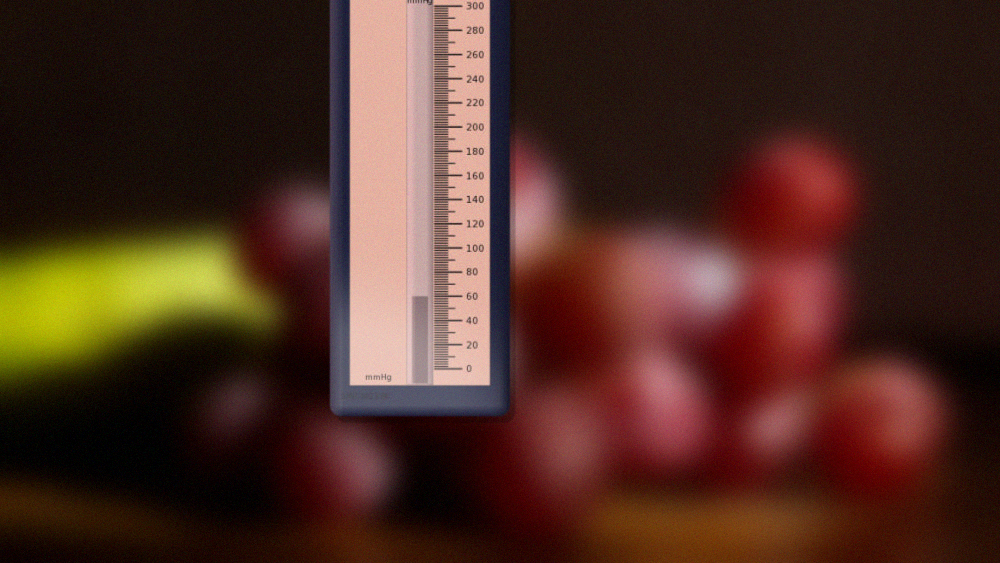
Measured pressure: 60 mmHg
